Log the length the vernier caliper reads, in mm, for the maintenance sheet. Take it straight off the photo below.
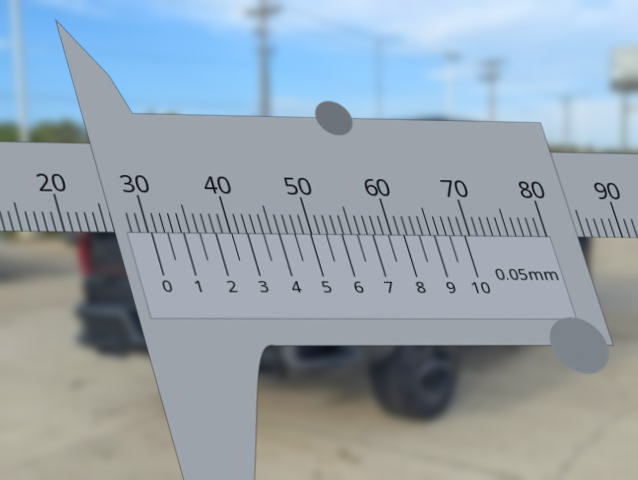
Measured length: 30.4 mm
